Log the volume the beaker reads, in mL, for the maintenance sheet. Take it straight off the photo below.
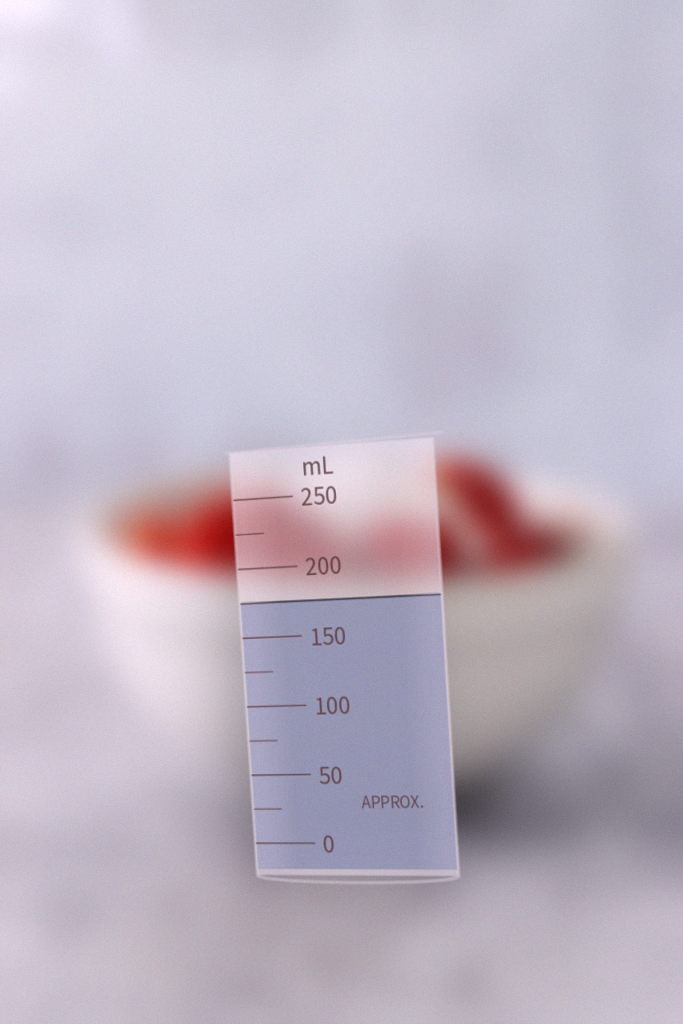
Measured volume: 175 mL
